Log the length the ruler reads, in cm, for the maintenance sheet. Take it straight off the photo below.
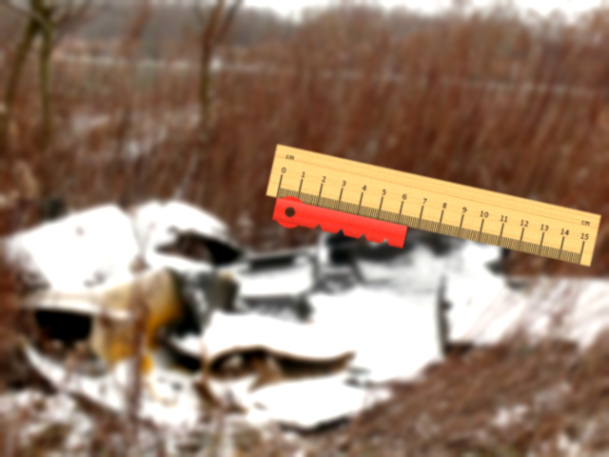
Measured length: 6.5 cm
